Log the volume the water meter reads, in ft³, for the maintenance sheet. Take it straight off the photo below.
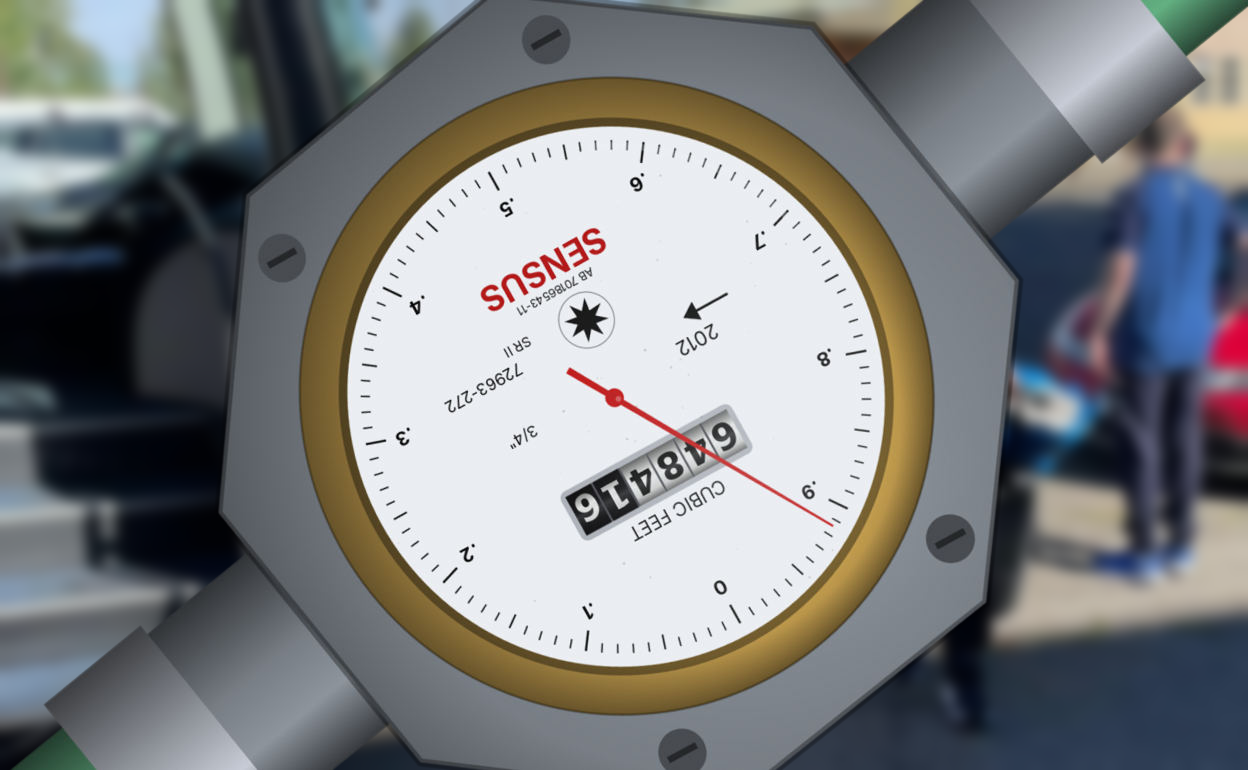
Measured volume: 648415.91 ft³
